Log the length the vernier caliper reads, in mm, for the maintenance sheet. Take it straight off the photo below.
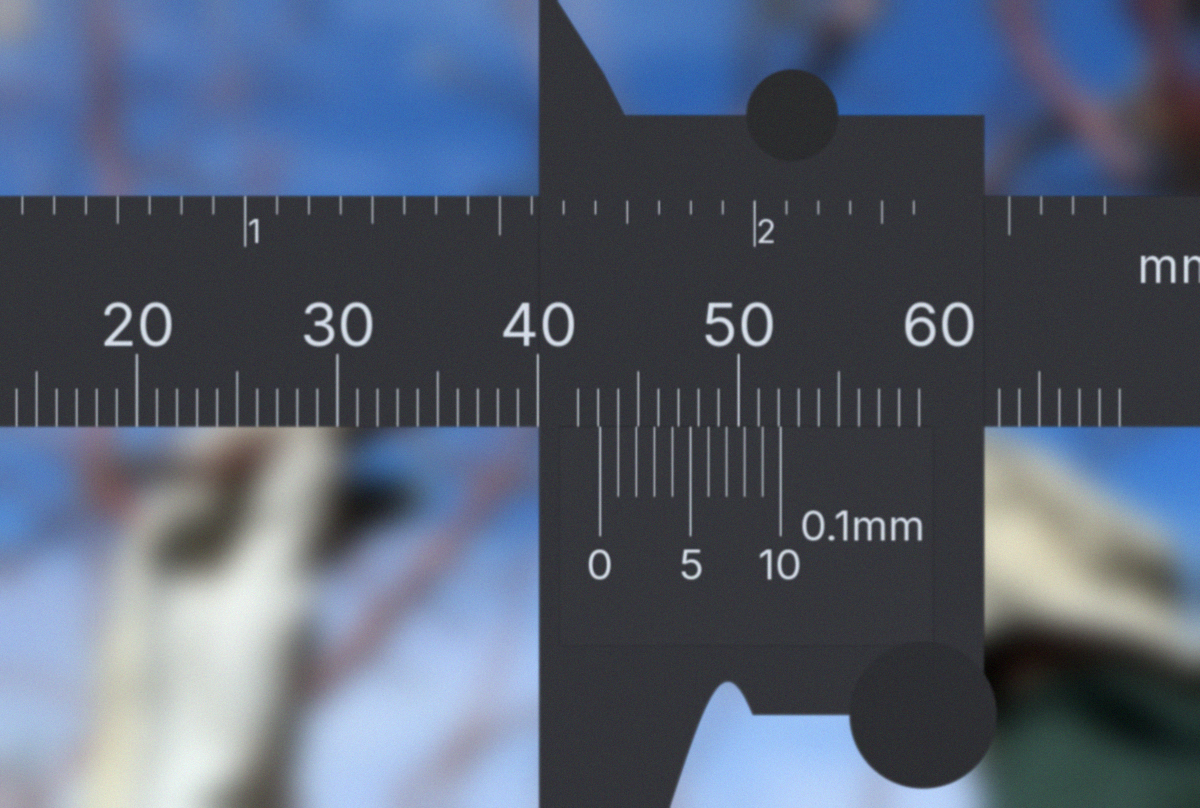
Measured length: 43.1 mm
